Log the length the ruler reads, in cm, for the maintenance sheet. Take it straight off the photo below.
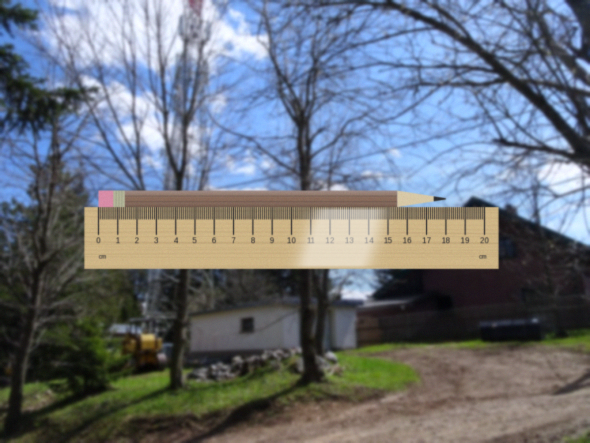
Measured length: 18 cm
